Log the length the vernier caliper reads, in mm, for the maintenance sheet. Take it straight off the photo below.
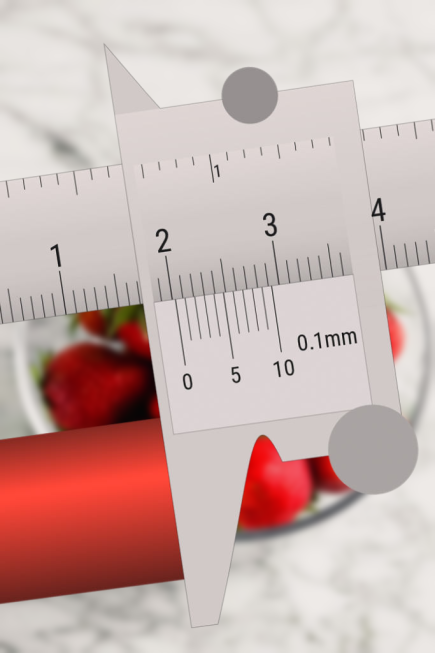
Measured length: 20.3 mm
